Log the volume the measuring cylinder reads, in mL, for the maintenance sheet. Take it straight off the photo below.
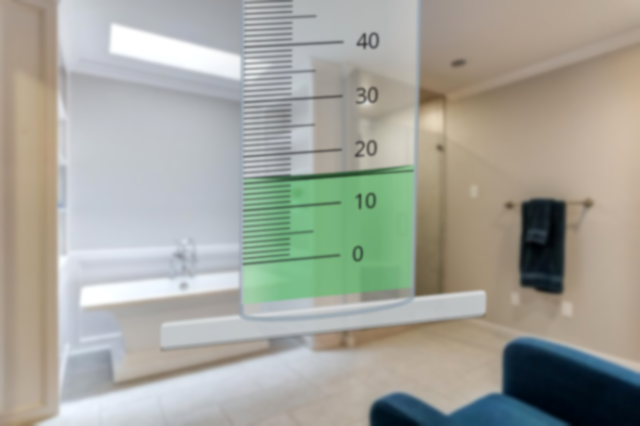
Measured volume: 15 mL
